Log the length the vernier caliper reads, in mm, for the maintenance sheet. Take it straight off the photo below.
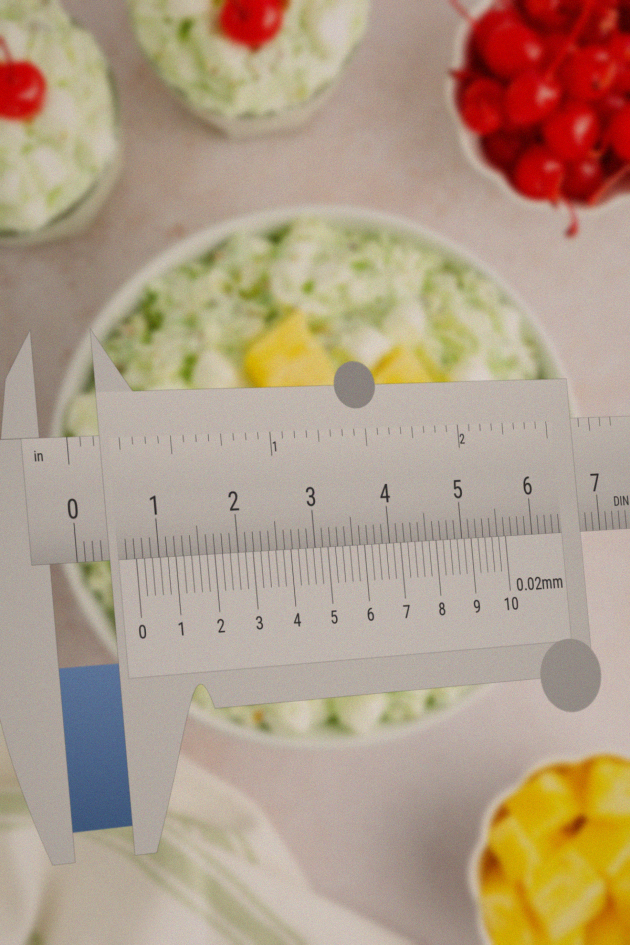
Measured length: 7.2 mm
